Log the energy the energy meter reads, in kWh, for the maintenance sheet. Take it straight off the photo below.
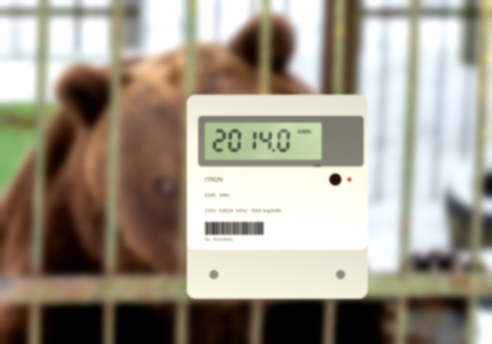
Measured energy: 2014.0 kWh
